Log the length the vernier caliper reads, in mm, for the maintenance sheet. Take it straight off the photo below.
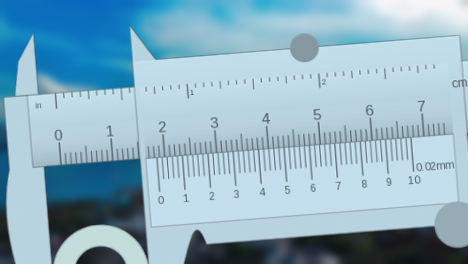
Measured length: 18.5 mm
